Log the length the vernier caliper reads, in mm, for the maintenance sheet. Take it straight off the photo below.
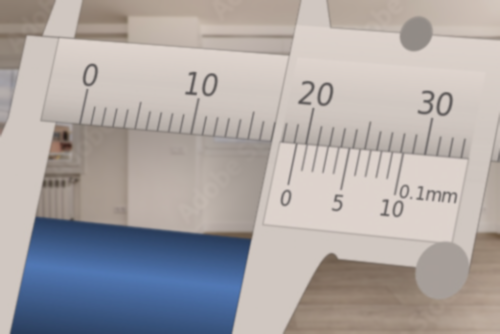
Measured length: 19.2 mm
